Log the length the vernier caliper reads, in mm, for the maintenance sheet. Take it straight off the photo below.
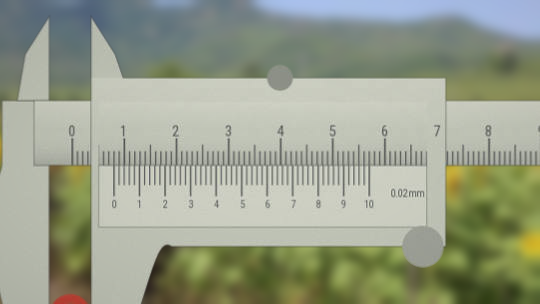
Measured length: 8.0 mm
